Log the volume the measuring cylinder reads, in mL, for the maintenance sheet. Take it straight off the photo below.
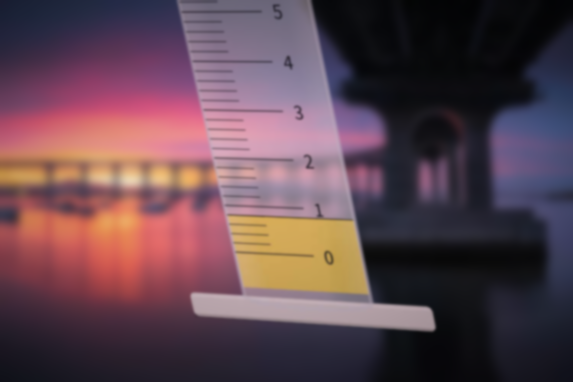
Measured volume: 0.8 mL
